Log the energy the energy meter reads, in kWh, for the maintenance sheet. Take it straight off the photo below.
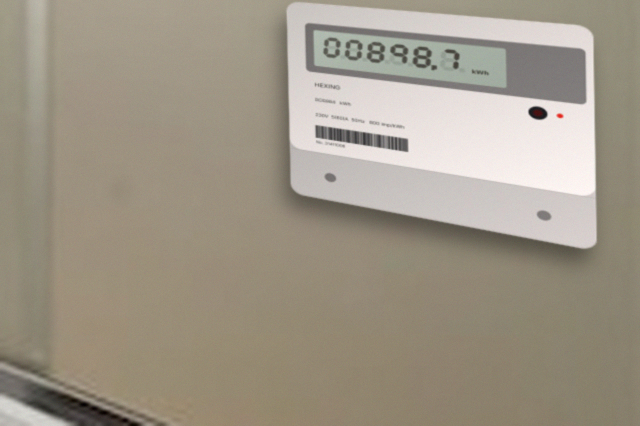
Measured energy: 898.7 kWh
